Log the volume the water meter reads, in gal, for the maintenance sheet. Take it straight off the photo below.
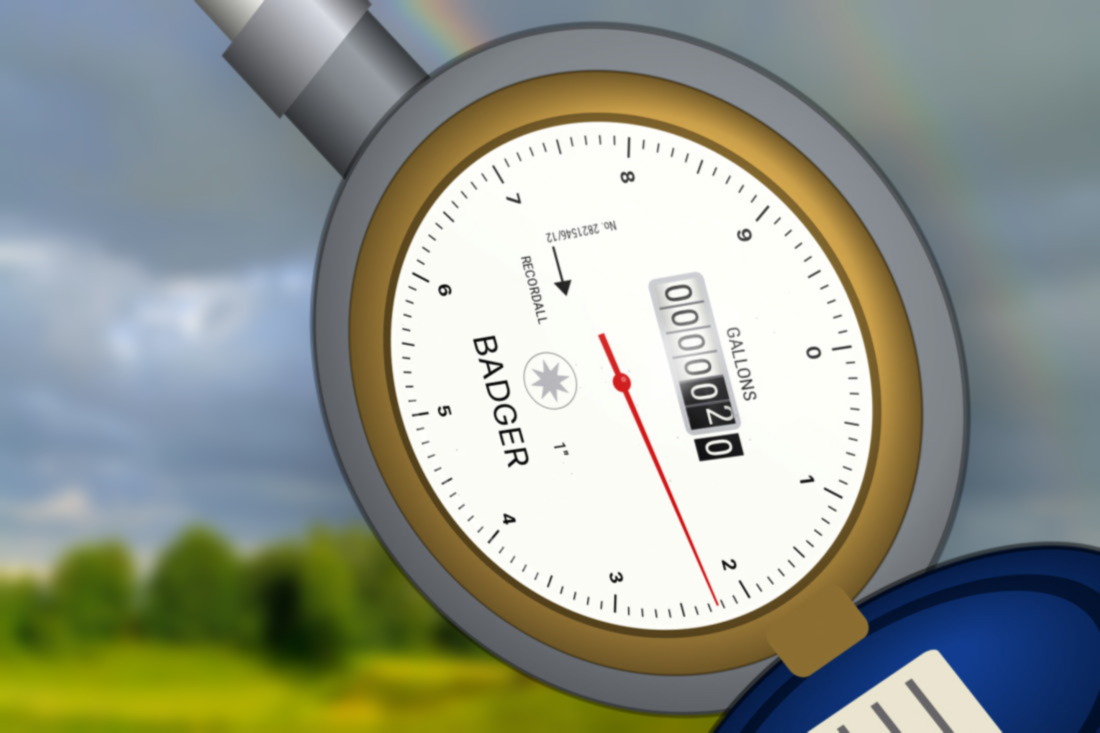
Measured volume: 22.2 gal
